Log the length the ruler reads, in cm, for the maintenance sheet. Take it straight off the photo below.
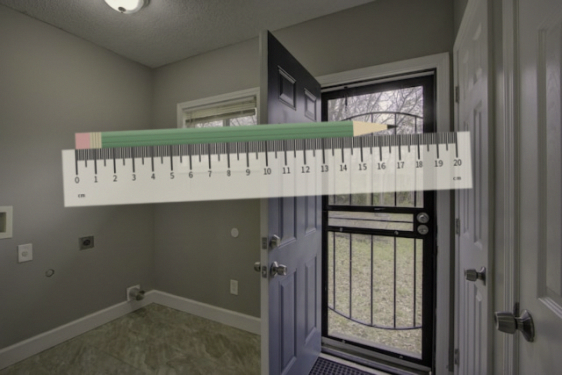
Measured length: 17 cm
